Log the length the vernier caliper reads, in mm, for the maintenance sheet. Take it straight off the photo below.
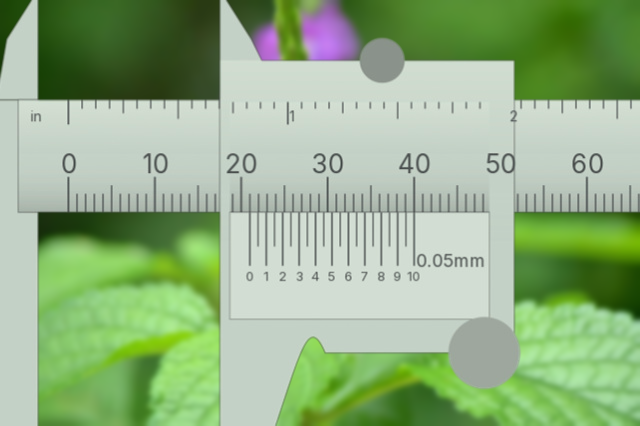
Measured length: 21.0 mm
